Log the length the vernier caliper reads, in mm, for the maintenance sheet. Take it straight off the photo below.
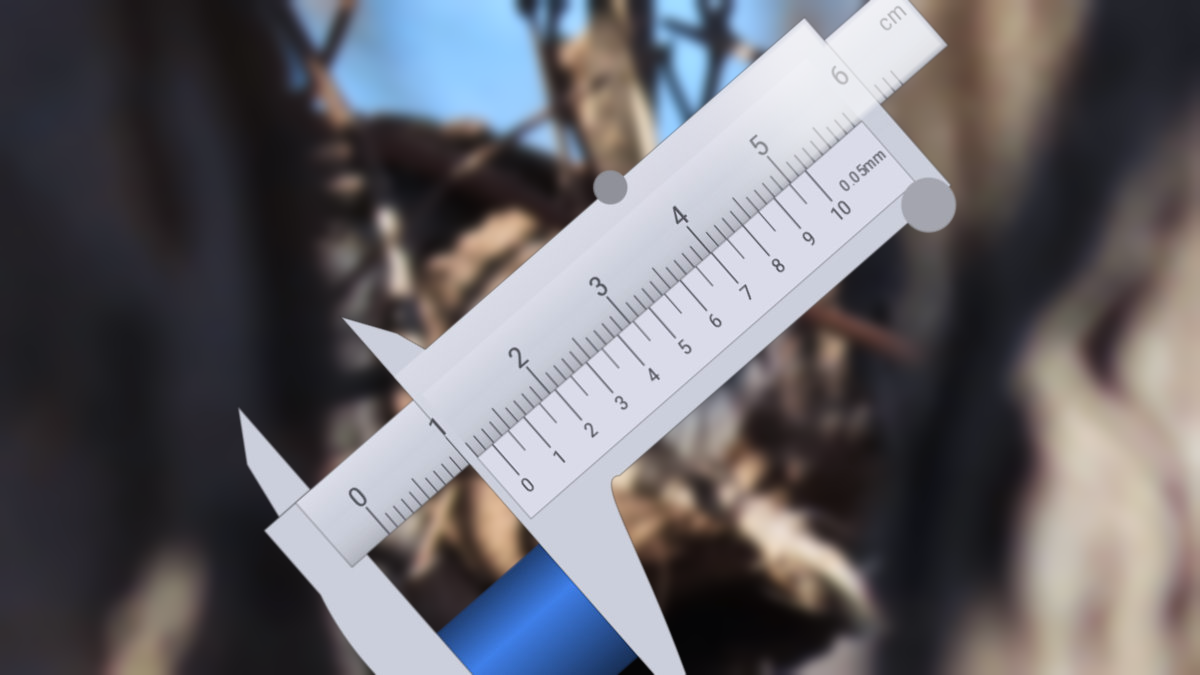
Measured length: 12.8 mm
